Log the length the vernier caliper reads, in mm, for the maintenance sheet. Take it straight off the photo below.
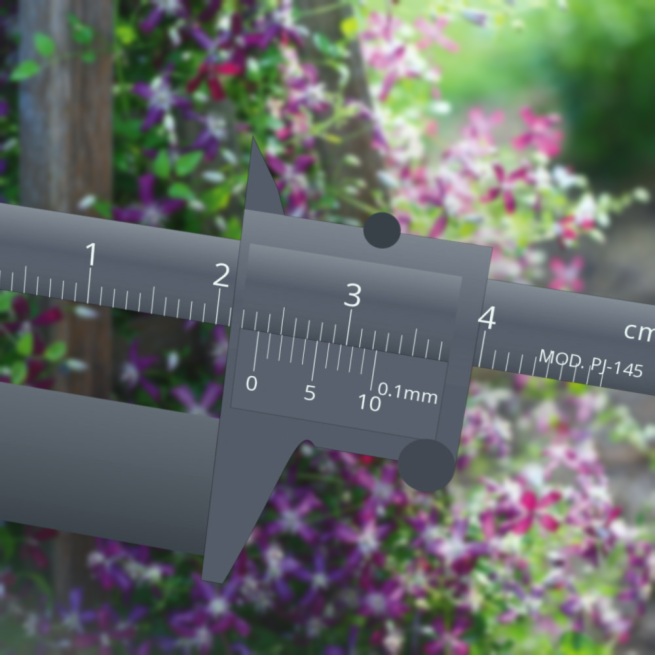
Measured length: 23.3 mm
